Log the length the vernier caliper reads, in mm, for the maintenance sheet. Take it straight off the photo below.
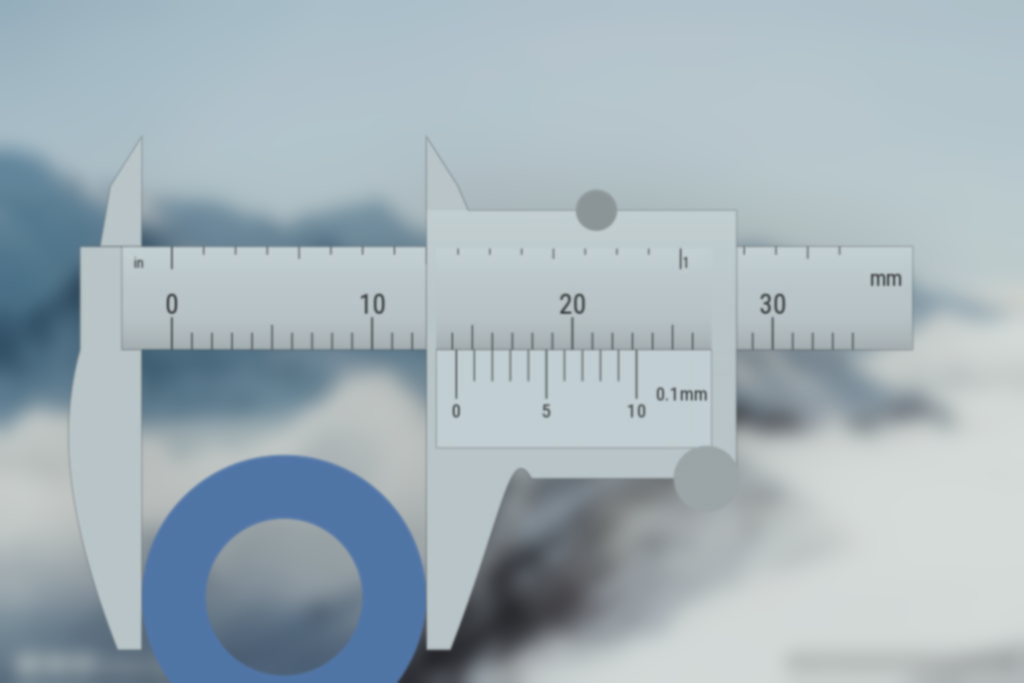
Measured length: 14.2 mm
